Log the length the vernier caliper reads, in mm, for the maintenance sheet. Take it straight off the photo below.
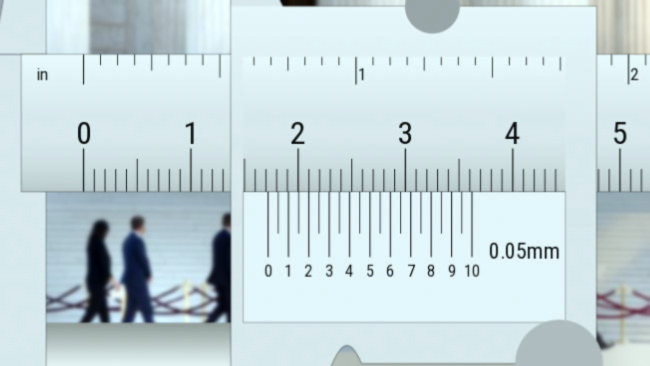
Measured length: 17.2 mm
